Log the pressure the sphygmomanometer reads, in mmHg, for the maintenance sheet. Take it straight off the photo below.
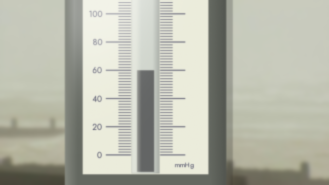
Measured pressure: 60 mmHg
